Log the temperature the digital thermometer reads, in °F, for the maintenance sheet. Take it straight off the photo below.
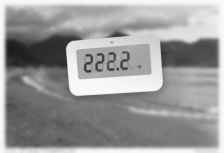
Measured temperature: 222.2 °F
